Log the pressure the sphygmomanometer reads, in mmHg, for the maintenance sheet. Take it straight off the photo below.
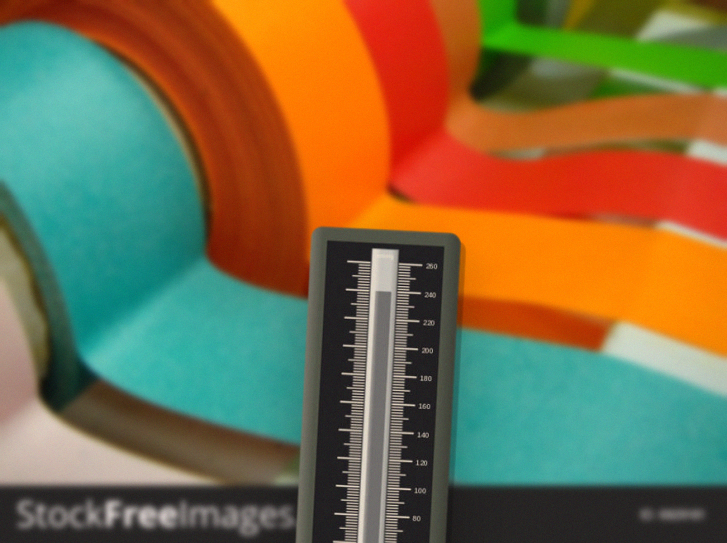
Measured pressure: 240 mmHg
